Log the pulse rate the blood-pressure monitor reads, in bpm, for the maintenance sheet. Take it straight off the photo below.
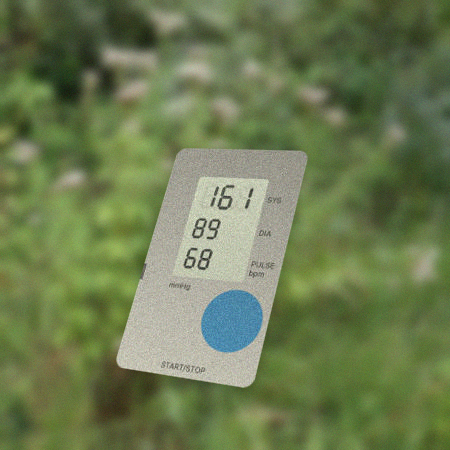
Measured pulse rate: 68 bpm
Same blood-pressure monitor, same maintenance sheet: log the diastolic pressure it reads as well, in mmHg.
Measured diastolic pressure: 89 mmHg
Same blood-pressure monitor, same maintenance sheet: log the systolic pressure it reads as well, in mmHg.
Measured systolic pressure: 161 mmHg
